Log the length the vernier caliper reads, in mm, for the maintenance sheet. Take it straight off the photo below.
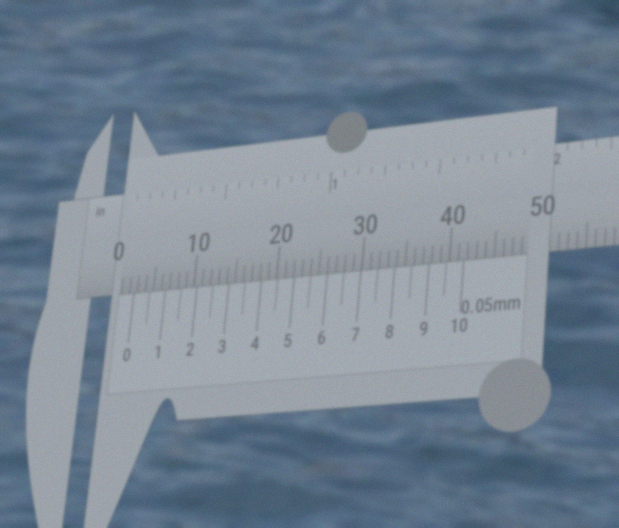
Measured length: 2.6 mm
